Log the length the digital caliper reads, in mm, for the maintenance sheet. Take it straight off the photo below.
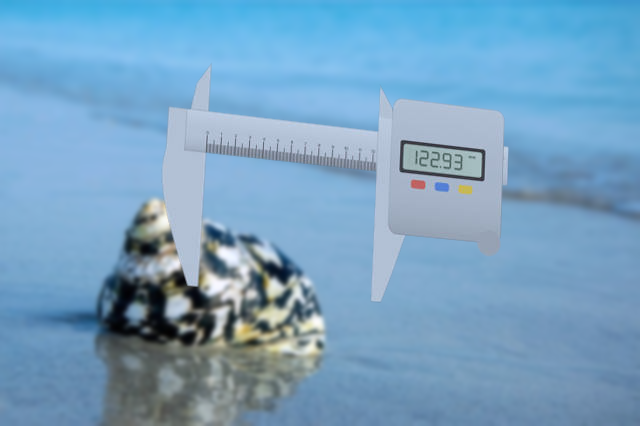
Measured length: 122.93 mm
